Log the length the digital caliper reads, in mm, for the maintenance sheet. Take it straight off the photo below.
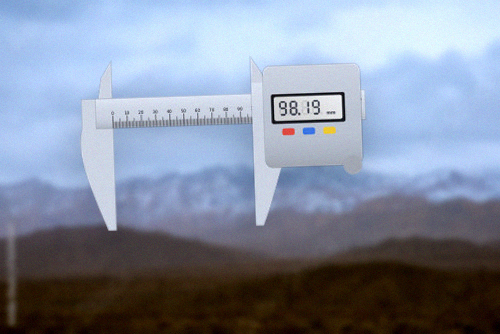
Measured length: 98.19 mm
